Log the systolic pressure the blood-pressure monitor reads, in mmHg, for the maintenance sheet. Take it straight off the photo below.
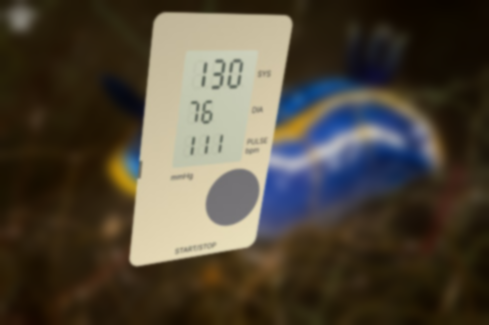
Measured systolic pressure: 130 mmHg
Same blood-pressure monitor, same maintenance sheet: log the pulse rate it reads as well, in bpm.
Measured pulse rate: 111 bpm
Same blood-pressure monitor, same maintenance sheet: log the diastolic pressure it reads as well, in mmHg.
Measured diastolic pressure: 76 mmHg
